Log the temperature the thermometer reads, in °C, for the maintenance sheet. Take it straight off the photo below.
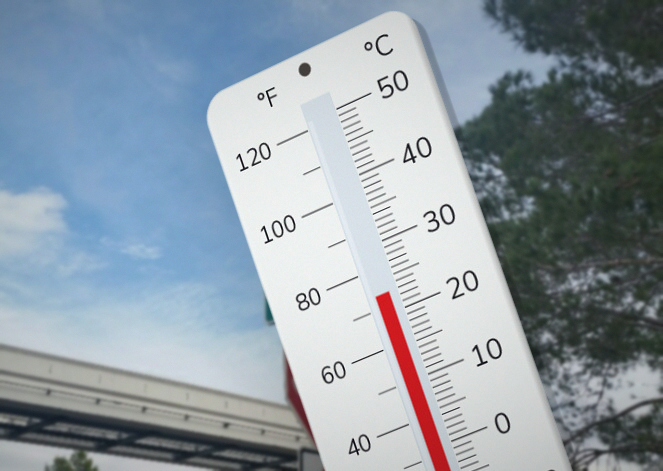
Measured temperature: 23 °C
